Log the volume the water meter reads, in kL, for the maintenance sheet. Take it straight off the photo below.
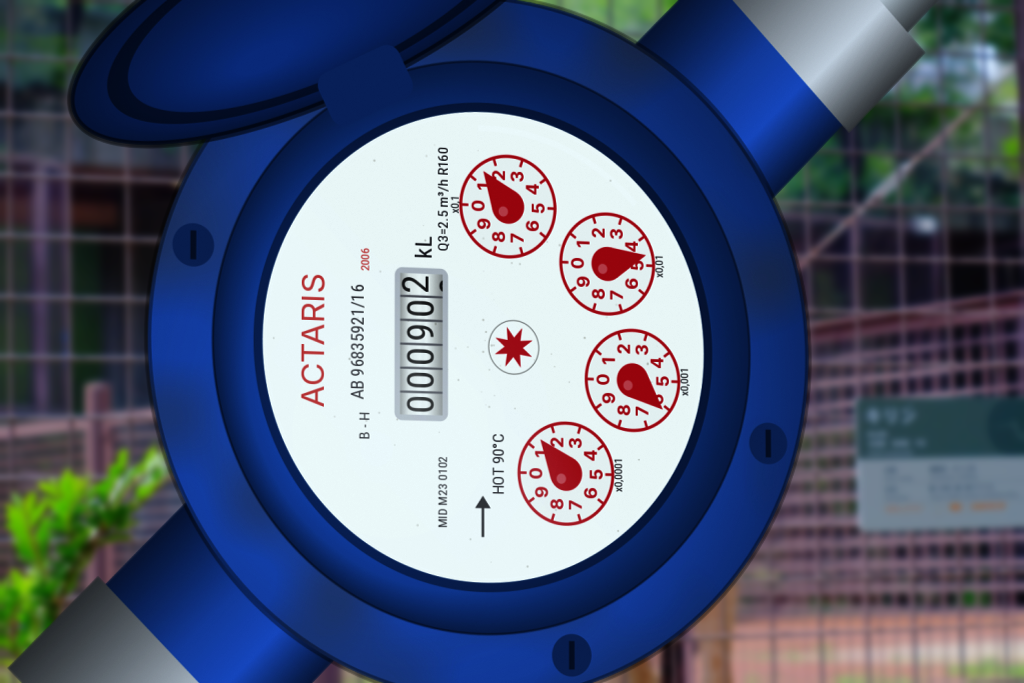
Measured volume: 902.1461 kL
